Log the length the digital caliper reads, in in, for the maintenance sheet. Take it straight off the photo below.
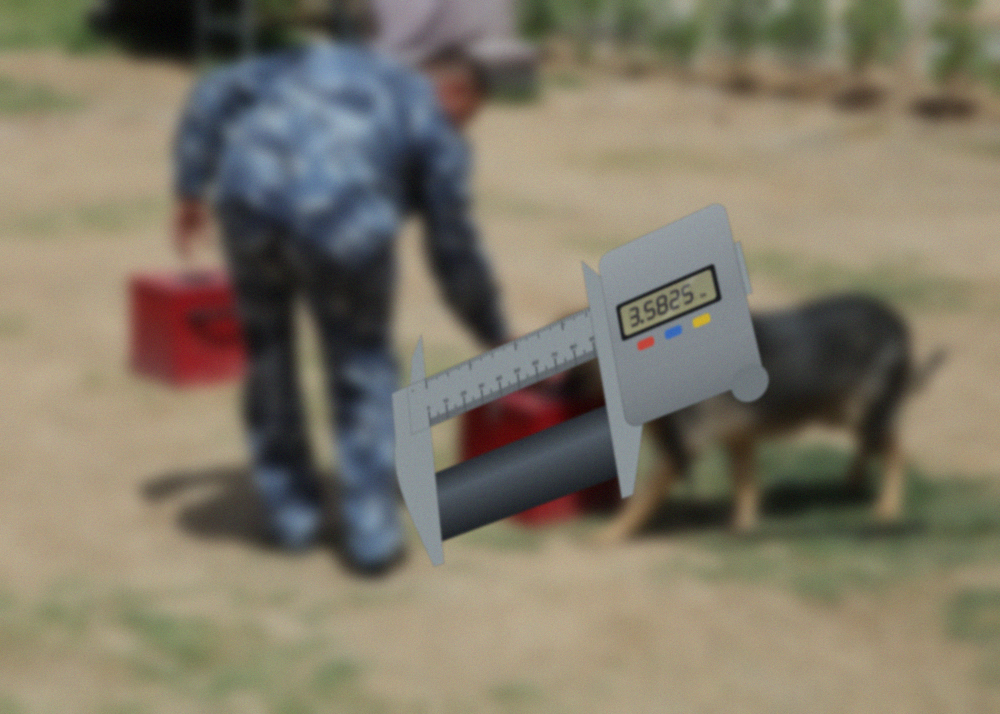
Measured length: 3.5825 in
